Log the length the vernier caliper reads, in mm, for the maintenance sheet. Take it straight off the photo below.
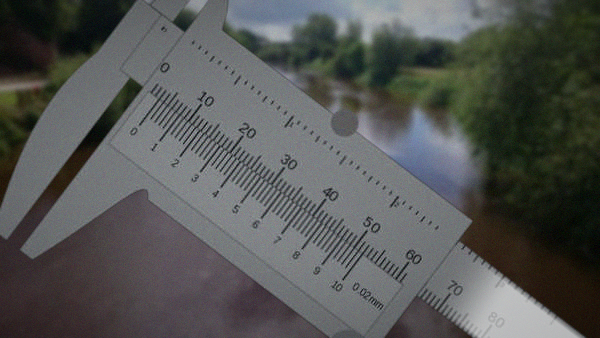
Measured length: 3.0 mm
